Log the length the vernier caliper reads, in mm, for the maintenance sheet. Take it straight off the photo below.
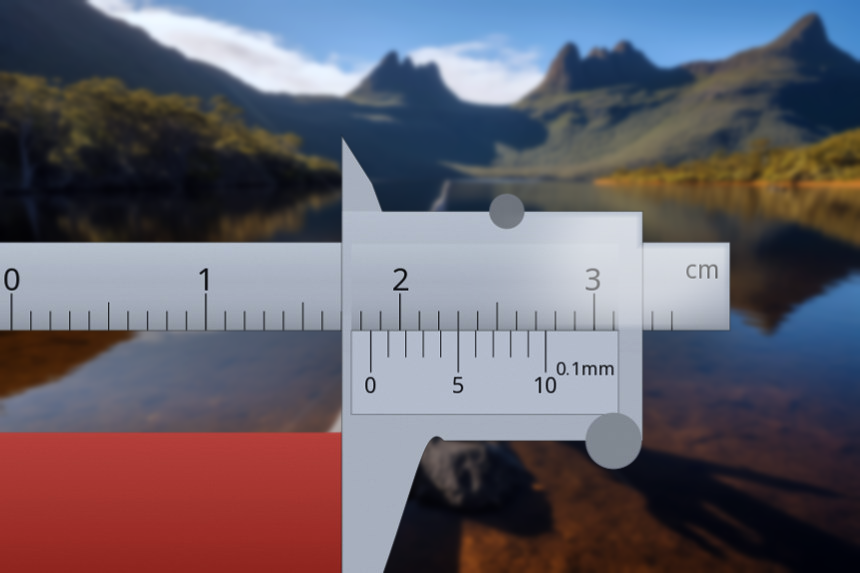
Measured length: 18.5 mm
